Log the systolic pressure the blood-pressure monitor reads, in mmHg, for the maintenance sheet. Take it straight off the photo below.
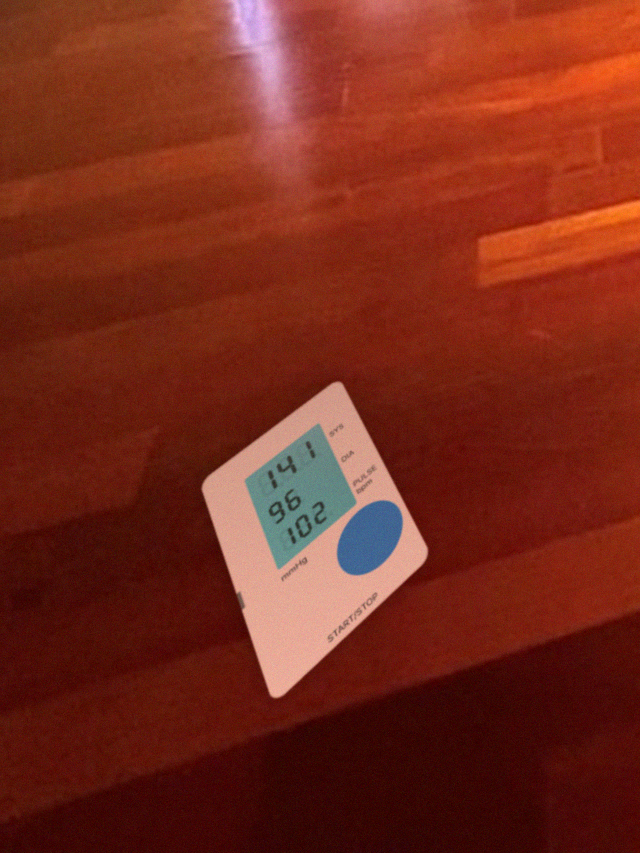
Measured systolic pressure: 141 mmHg
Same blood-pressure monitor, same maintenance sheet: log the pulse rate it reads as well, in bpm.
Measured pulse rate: 102 bpm
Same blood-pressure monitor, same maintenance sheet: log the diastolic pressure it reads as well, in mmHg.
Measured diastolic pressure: 96 mmHg
